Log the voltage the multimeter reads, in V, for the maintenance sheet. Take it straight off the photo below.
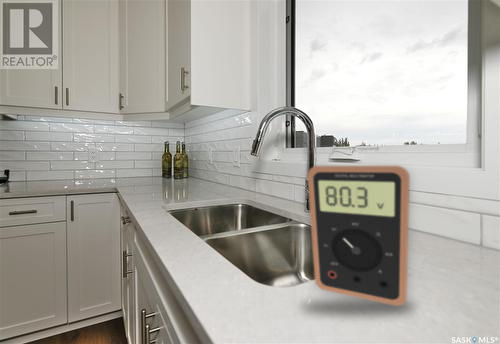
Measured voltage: 80.3 V
